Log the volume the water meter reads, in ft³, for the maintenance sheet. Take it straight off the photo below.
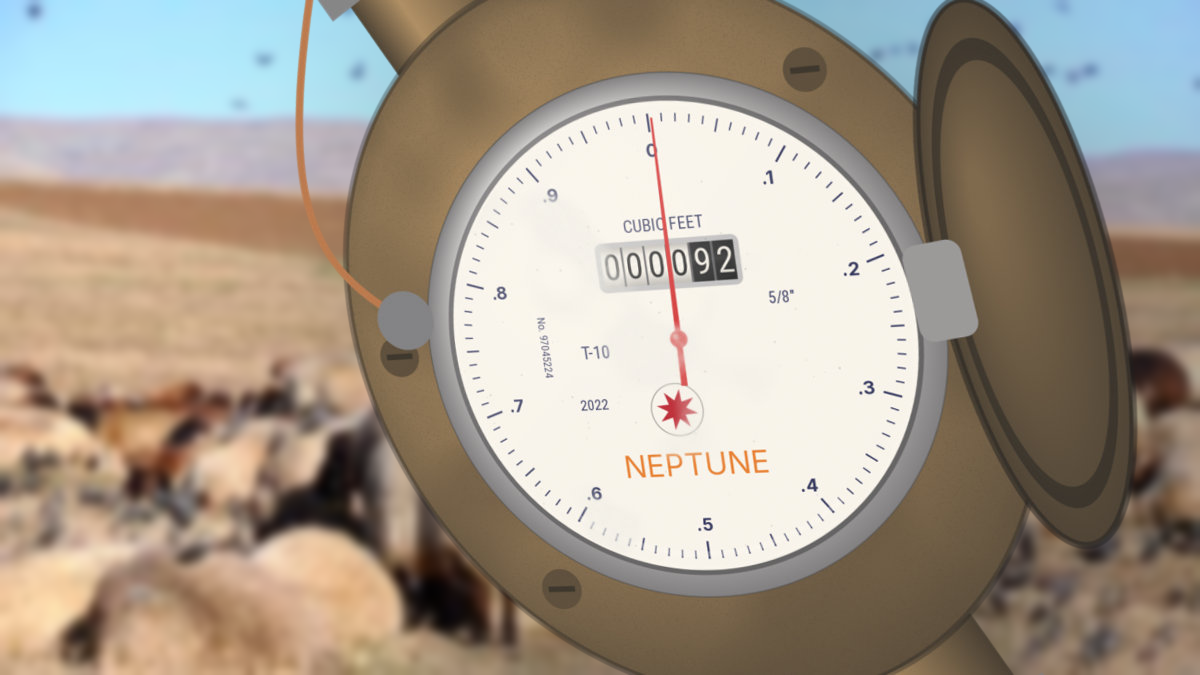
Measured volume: 92.00 ft³
